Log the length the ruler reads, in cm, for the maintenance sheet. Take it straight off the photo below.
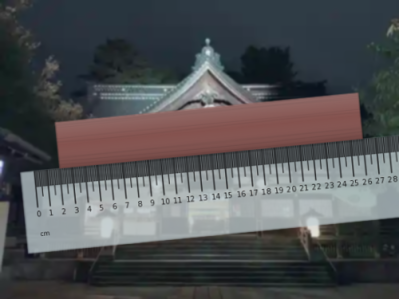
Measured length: 24 cm
